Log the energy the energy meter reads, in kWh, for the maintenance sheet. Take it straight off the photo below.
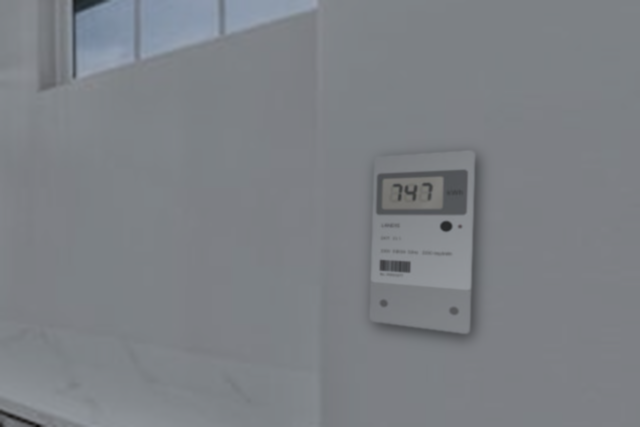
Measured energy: 747 kWh
